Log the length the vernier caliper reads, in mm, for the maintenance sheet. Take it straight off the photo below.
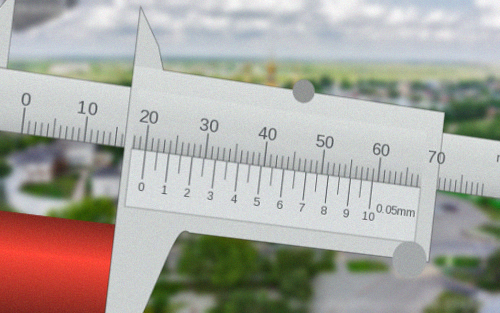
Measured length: 20.0 mm
